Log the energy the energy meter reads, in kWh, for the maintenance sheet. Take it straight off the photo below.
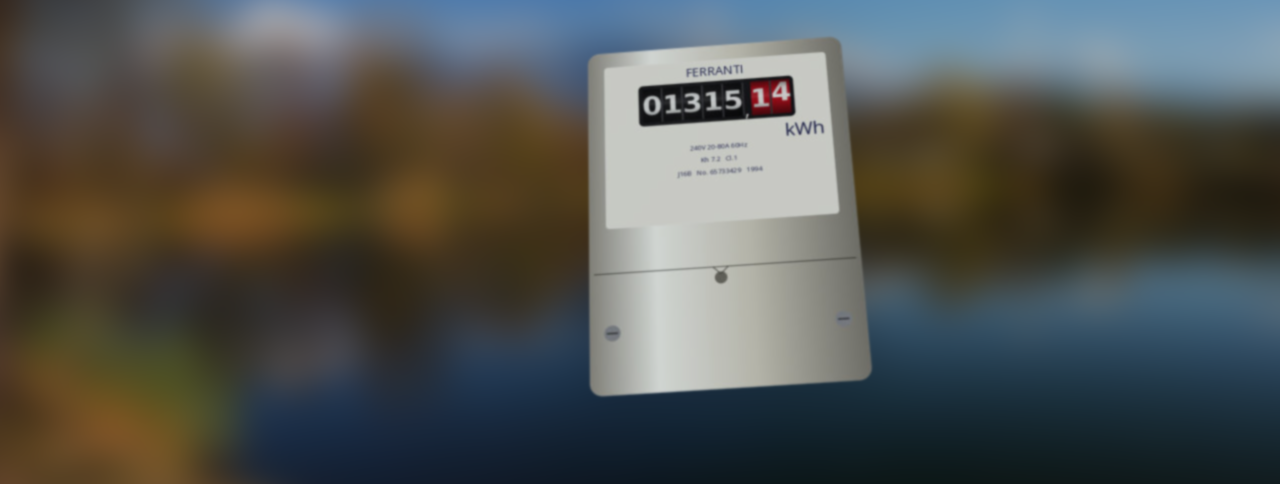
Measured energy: 1315.14 kWh
